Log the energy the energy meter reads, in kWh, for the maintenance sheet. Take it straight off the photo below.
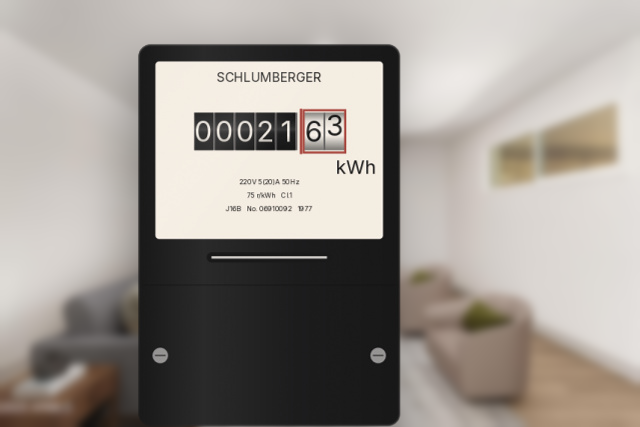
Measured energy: 21.63 kWh
